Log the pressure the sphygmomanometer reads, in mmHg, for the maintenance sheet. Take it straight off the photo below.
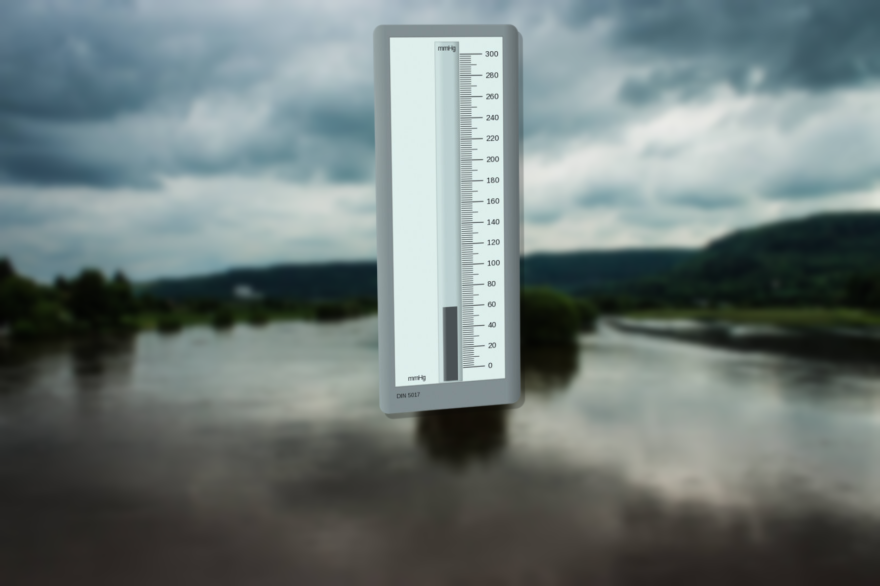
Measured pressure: 60 mmHg
